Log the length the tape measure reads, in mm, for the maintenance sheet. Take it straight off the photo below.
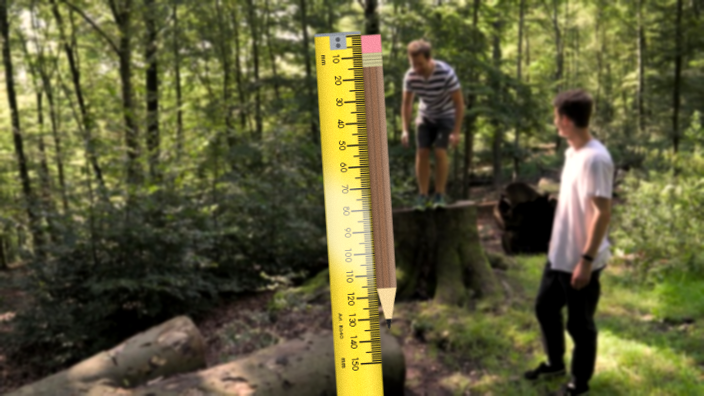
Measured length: 135 mm
